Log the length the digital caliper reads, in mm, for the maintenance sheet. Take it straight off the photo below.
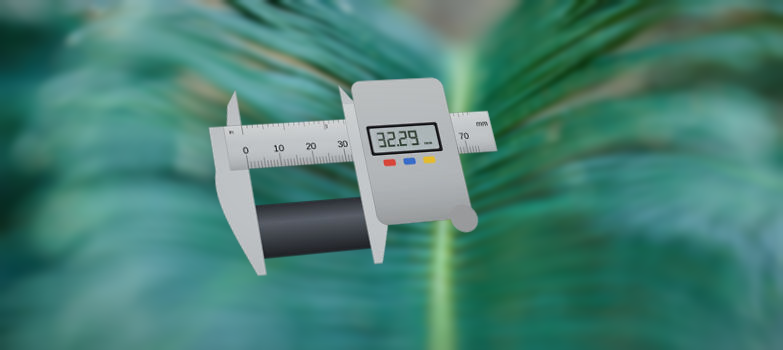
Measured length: 32.29 mm
